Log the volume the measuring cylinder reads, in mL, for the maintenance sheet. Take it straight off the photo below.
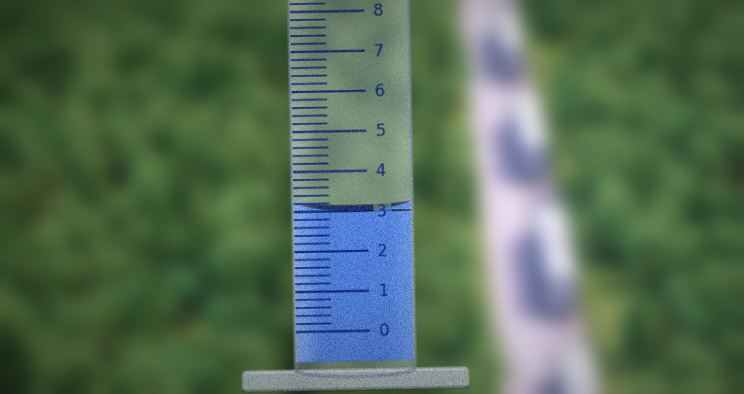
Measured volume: 3 mL
